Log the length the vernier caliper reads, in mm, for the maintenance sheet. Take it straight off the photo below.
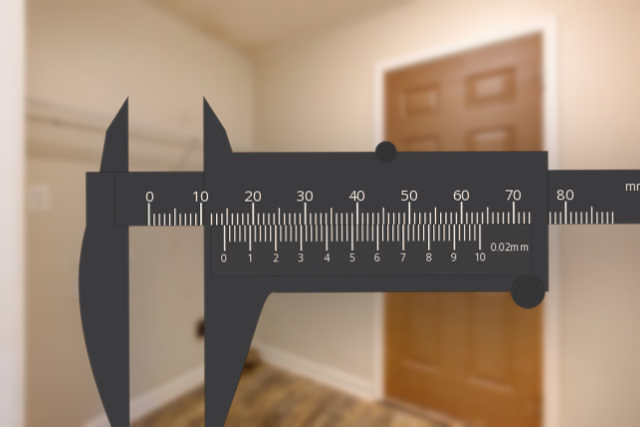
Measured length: 14.5 mm
